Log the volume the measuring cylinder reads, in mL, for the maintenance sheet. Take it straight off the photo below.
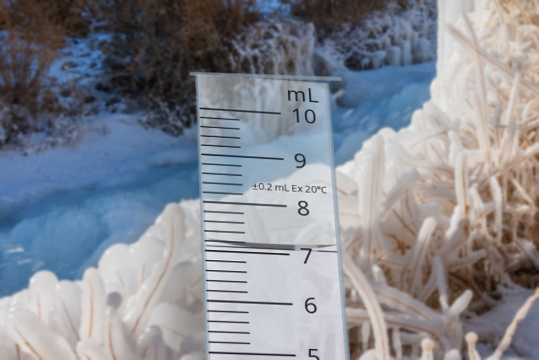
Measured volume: 7.1 mL
